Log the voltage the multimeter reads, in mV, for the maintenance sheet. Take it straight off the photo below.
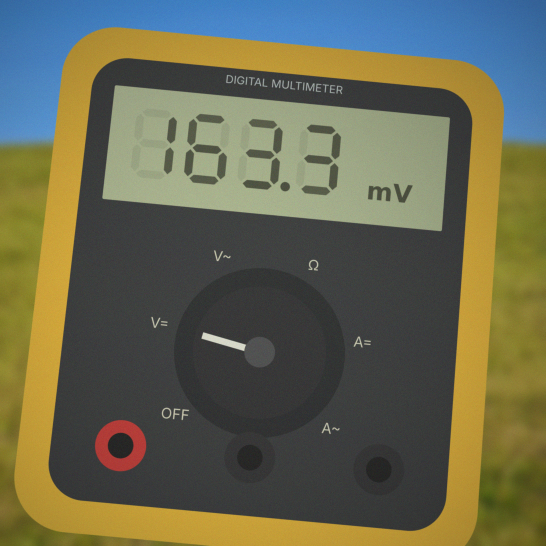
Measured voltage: 163.3 mV
